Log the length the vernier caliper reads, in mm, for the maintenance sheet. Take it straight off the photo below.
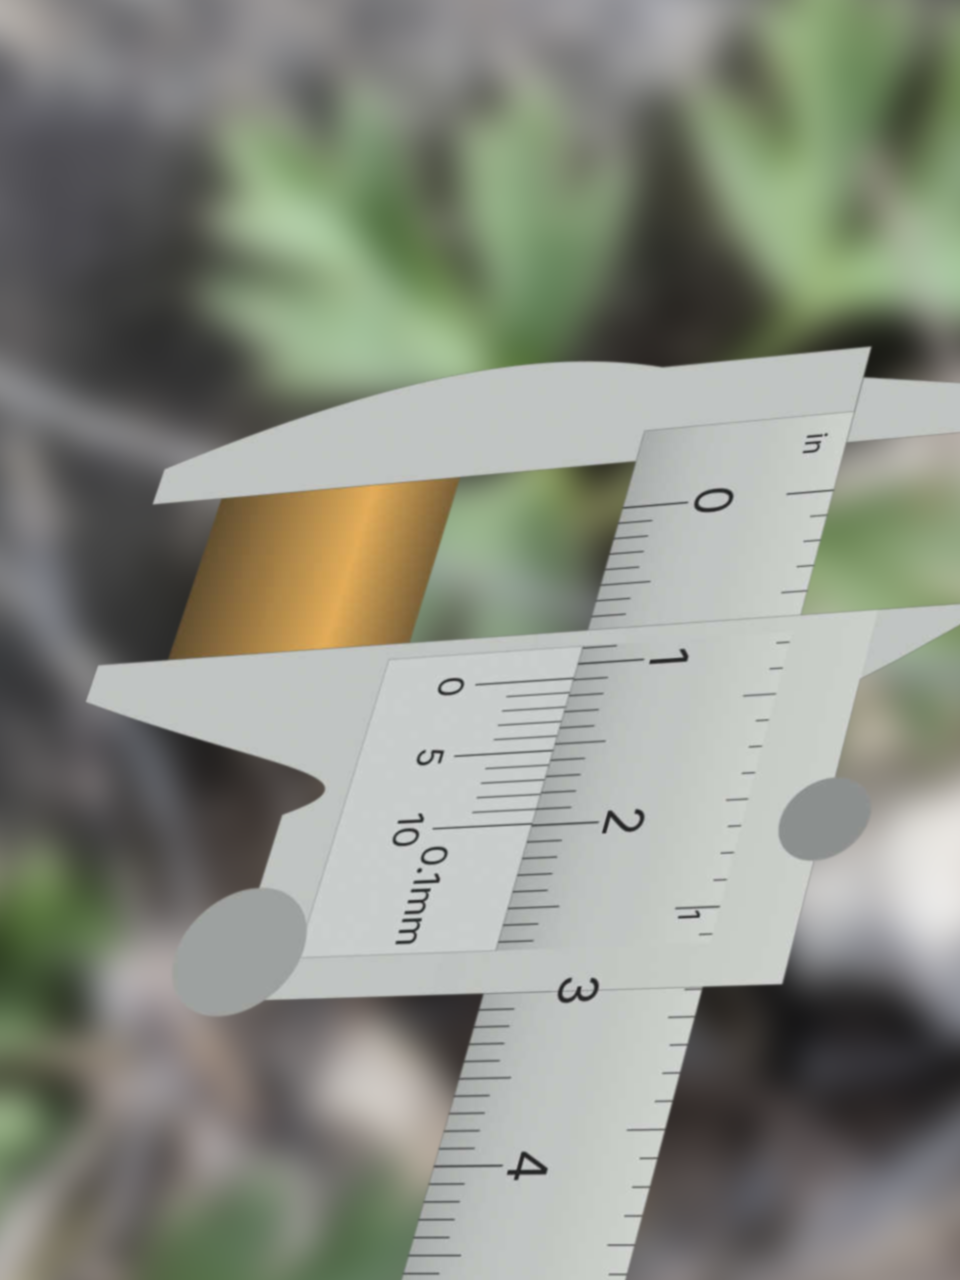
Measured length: 10.9 mm
